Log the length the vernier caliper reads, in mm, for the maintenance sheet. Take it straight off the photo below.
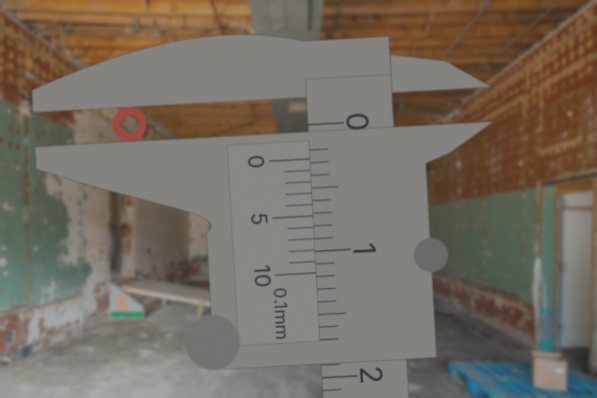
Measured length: 2.7 mm
